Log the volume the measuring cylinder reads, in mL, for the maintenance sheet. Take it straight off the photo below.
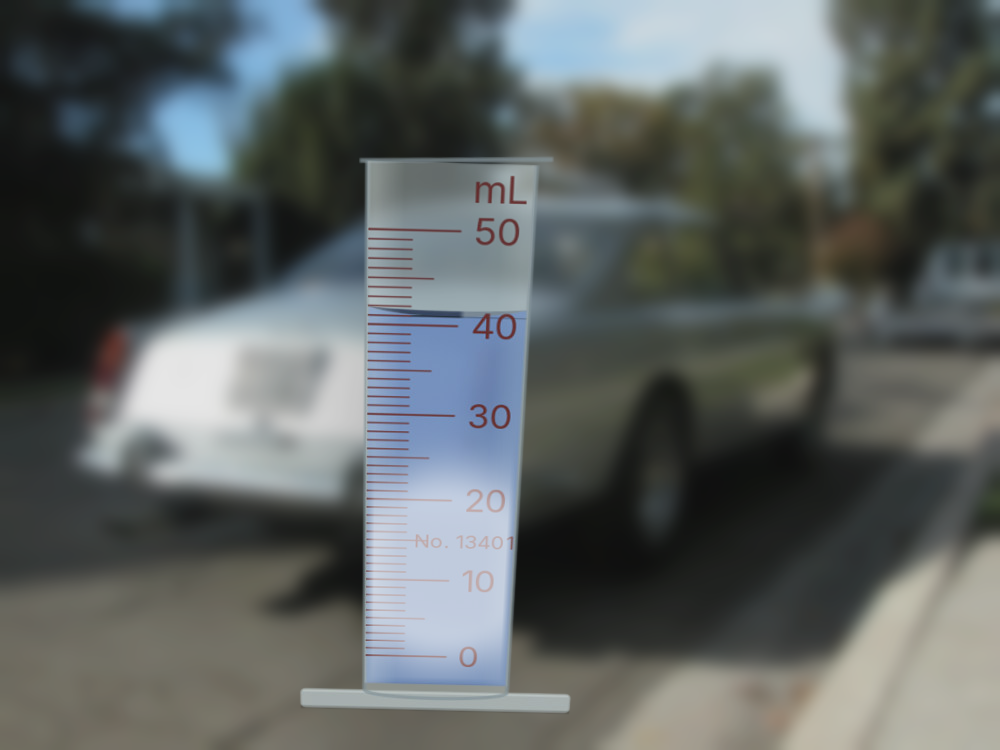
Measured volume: 41 mL
